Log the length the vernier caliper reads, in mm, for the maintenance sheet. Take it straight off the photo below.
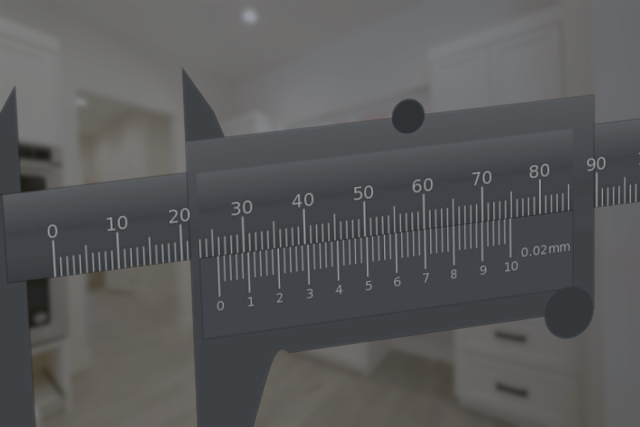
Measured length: 25.8 mm
